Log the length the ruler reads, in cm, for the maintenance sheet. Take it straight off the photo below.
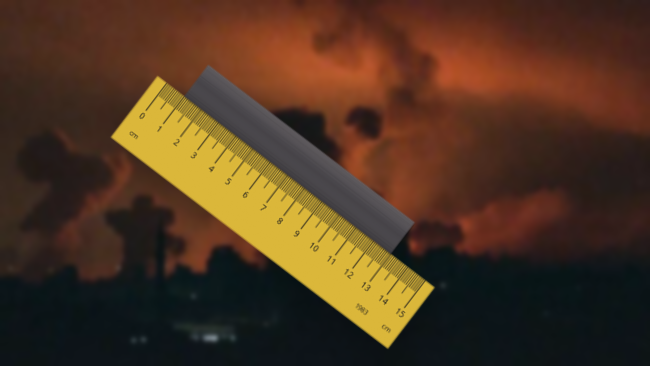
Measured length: 12 cm
